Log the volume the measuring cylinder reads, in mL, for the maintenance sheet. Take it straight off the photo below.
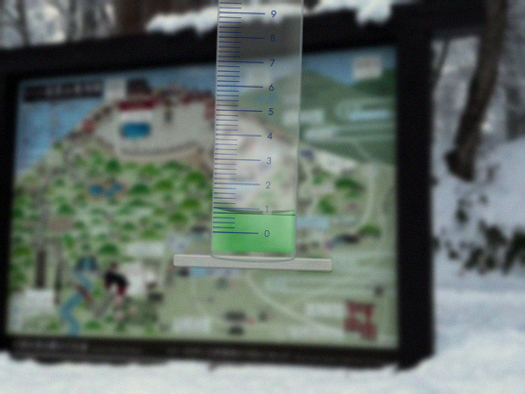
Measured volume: 0.8 mL
